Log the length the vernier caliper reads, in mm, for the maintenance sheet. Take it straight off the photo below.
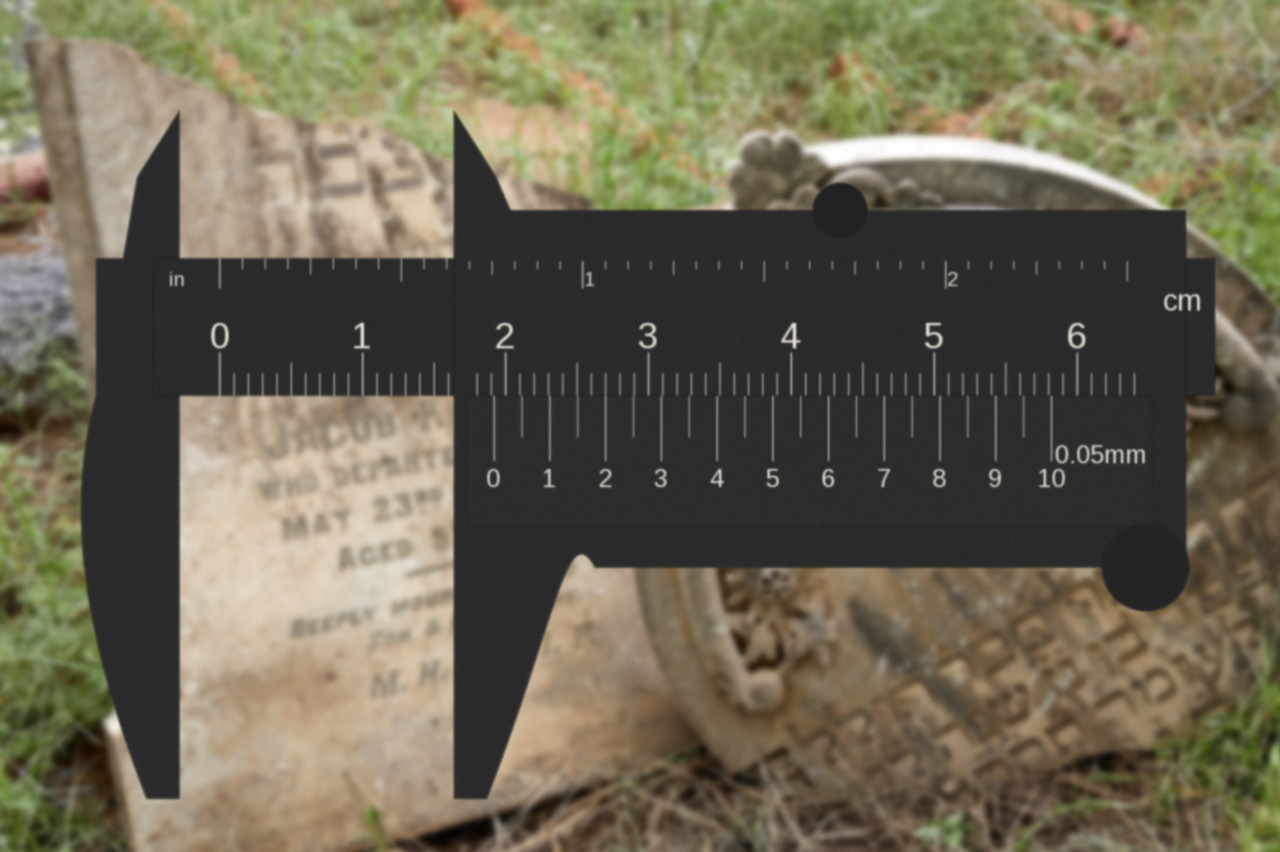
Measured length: 19.2 mm
